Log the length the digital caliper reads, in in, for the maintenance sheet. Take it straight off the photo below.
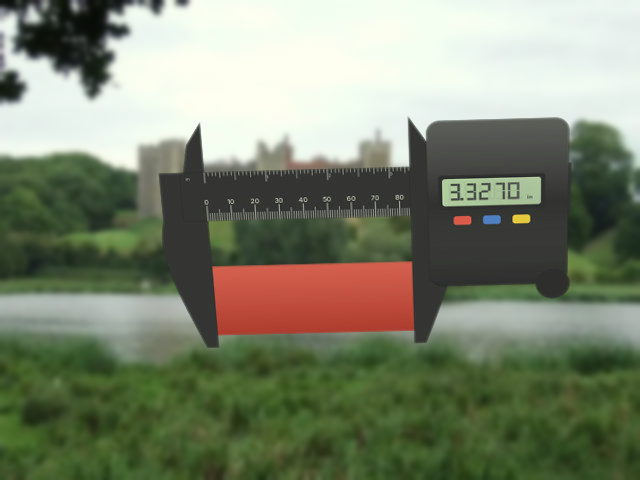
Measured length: 3.3270 in
